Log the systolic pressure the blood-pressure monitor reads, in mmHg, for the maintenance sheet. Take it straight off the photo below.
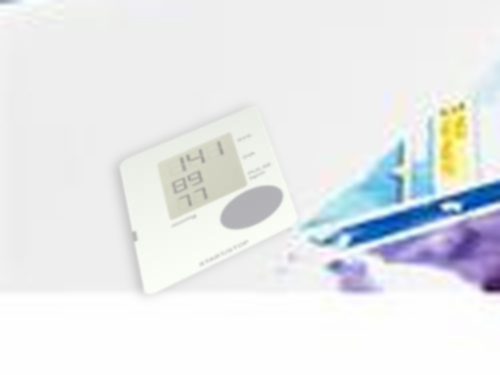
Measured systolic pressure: 141 mmHg
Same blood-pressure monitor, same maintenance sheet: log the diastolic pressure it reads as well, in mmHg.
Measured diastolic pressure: 89 mmHg
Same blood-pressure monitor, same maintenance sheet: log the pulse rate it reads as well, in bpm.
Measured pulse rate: 77 bpm
